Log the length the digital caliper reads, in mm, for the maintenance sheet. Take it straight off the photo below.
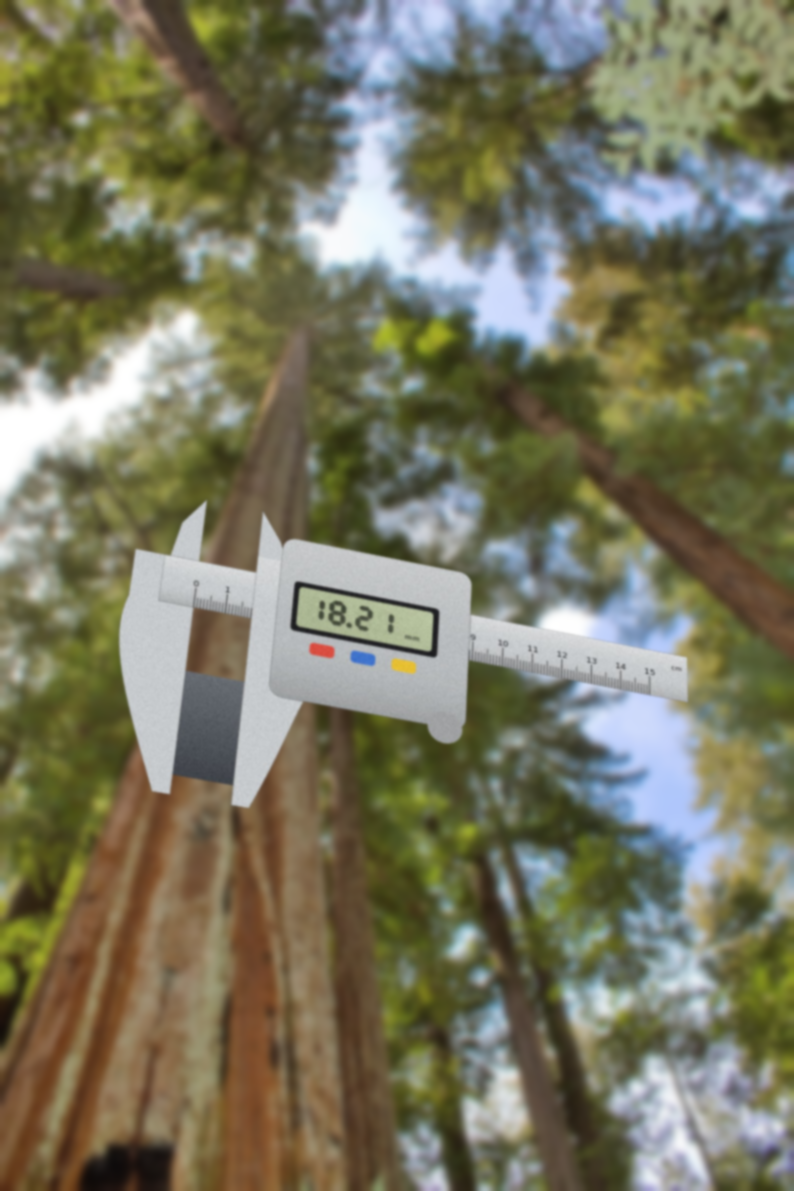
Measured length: 18.21 mm
